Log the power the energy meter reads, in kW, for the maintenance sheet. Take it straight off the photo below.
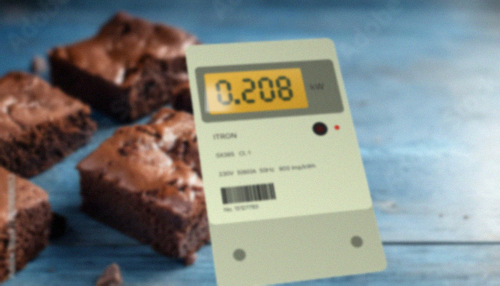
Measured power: 0.208 kW
